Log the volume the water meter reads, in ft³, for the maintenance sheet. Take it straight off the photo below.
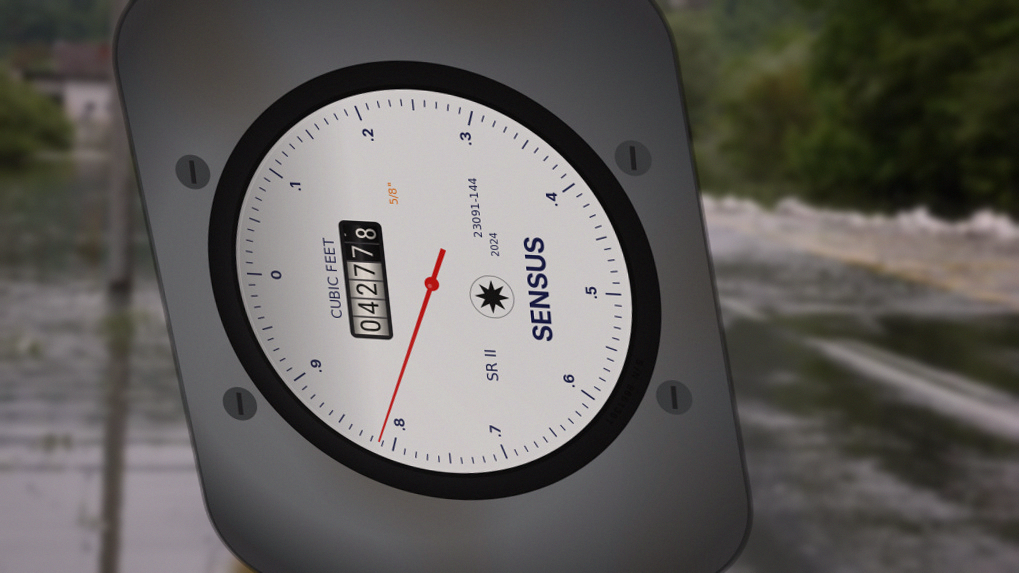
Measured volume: 42777.81 ft³
